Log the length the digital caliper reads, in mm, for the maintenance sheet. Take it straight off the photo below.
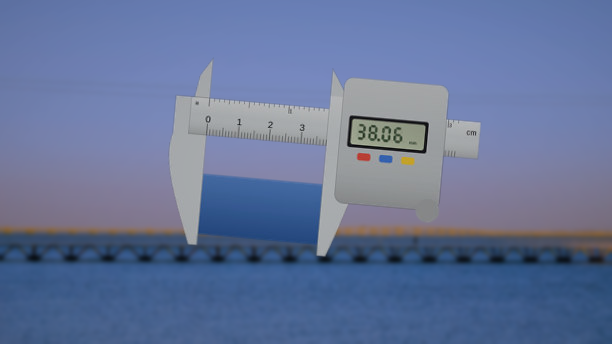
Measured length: 38.06 mm
